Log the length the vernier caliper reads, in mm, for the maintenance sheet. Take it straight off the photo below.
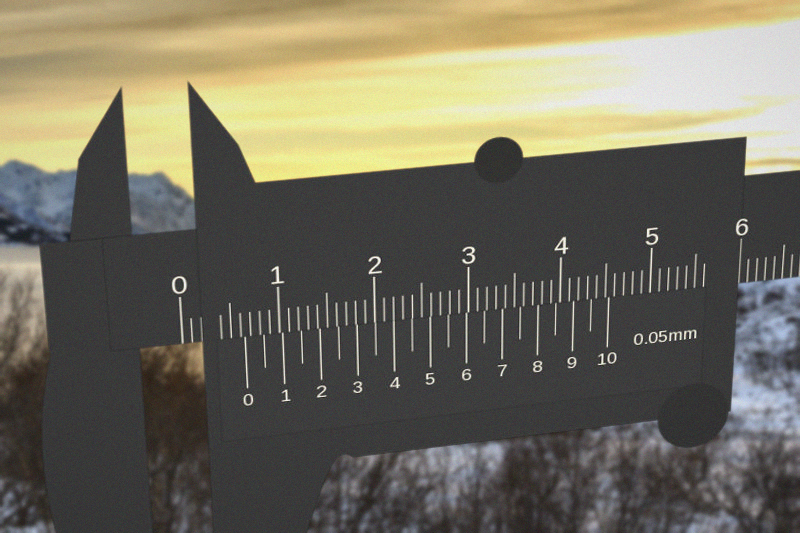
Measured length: 6.4 mm
